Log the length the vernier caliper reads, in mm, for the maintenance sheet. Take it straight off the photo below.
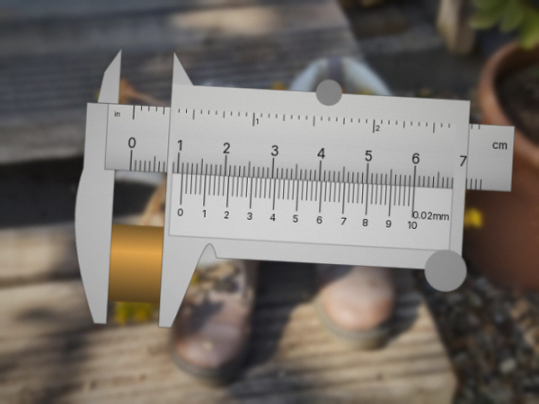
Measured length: 11.0 mm
